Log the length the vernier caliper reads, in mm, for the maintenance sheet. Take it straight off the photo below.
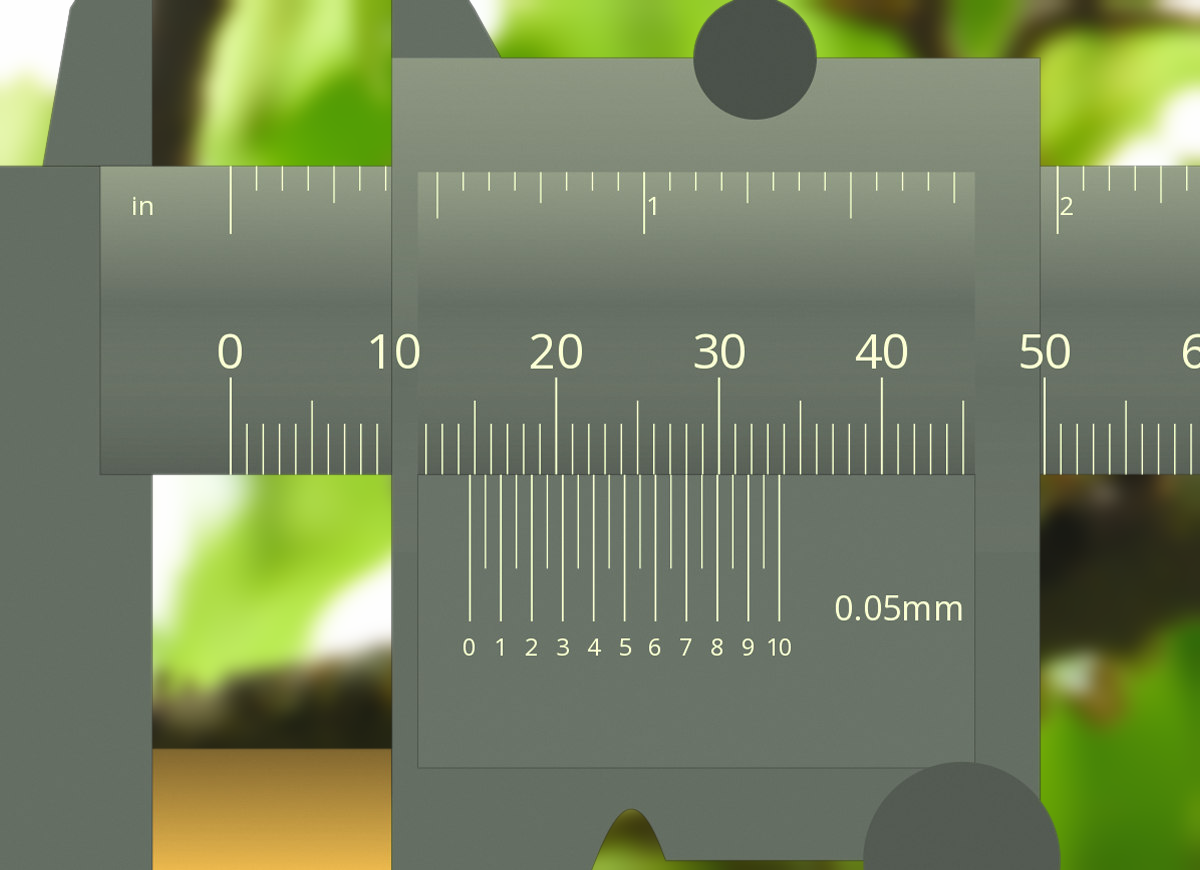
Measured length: 14.7 mm
